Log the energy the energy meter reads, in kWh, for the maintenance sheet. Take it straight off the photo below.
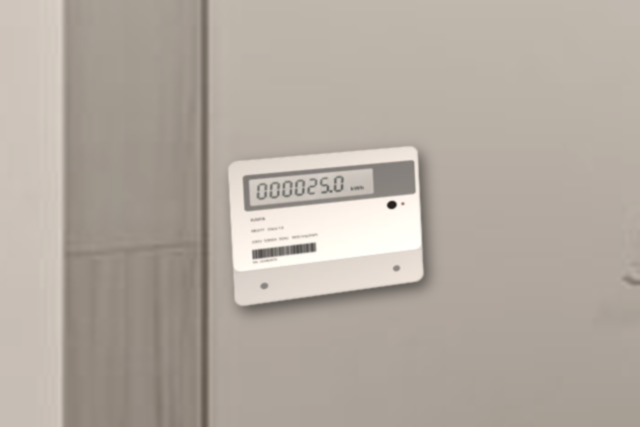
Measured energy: 25.0 kWh
